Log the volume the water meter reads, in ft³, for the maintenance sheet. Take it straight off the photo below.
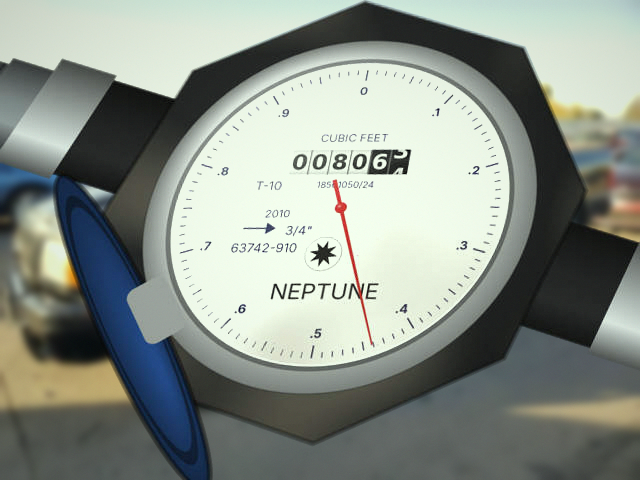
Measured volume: 8063.44 ft³
